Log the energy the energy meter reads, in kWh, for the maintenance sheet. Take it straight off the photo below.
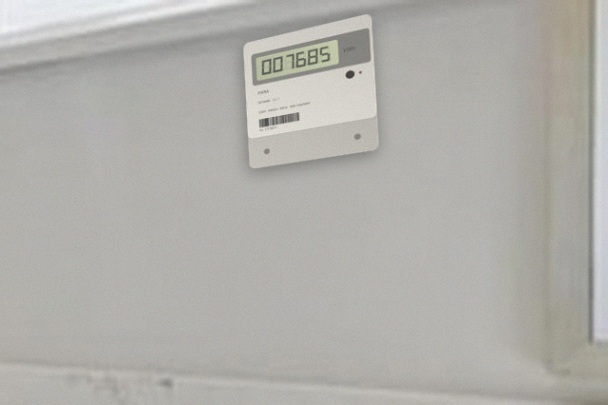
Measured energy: 7685 kWh
